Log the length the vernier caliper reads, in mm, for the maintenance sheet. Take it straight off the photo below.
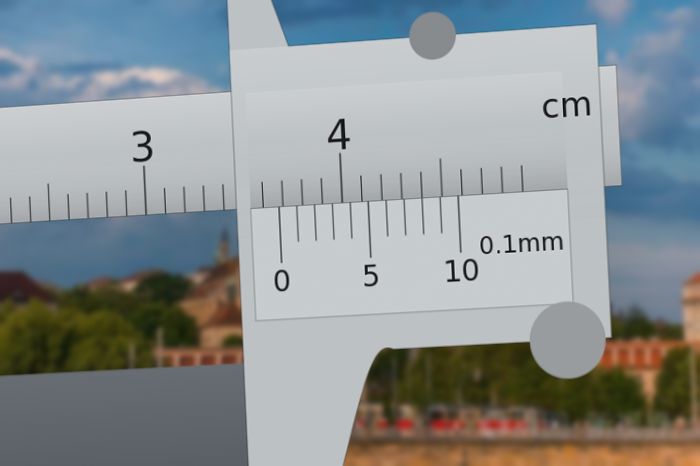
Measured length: 36.8 mm
